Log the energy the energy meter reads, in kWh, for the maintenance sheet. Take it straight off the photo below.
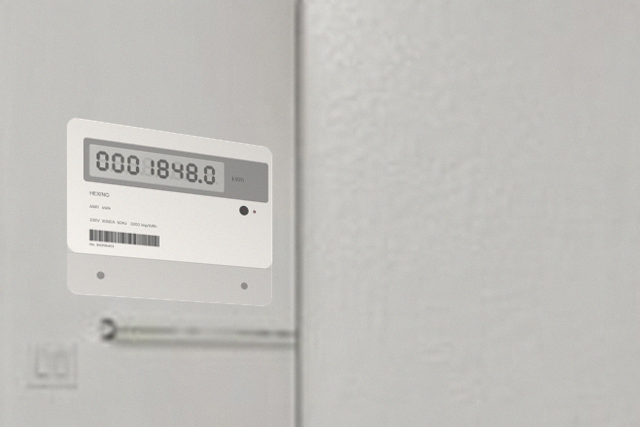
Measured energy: 1848.0 kWh
